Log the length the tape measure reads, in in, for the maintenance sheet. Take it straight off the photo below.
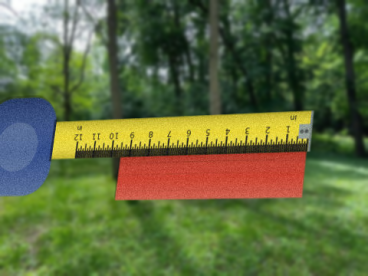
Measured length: 9.5 in
